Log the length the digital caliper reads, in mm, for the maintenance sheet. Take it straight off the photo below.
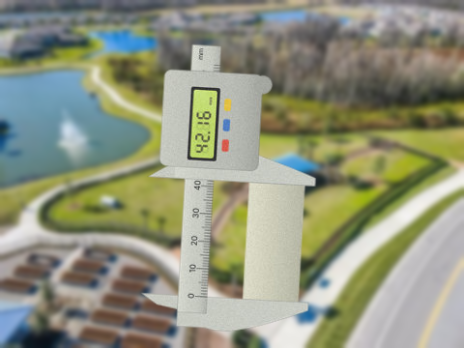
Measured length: 42.16 mm
